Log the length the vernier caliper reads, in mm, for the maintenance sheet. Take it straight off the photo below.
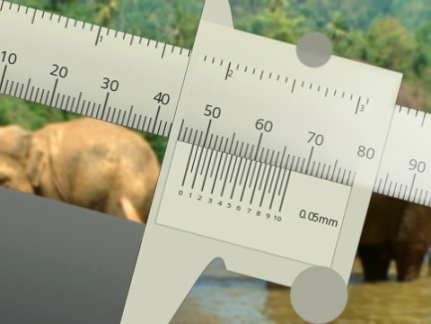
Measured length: 48.0 mm
